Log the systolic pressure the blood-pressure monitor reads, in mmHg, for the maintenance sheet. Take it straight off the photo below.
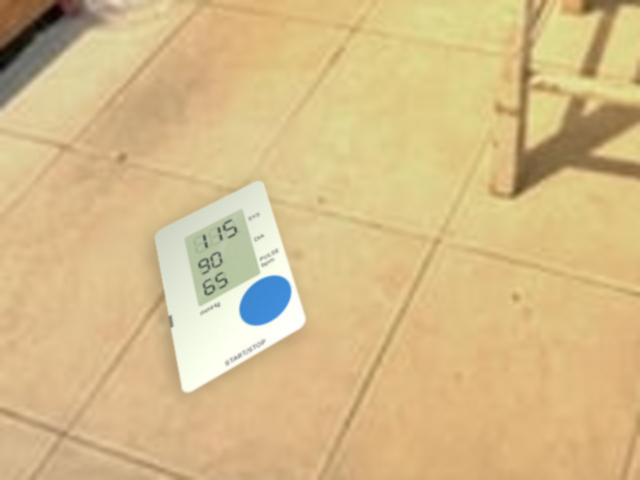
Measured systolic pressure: 115 mmHg
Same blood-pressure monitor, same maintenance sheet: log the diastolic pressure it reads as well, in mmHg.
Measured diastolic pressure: 90 mmHg
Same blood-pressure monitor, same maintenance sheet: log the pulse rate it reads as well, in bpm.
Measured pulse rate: 65 bpm
